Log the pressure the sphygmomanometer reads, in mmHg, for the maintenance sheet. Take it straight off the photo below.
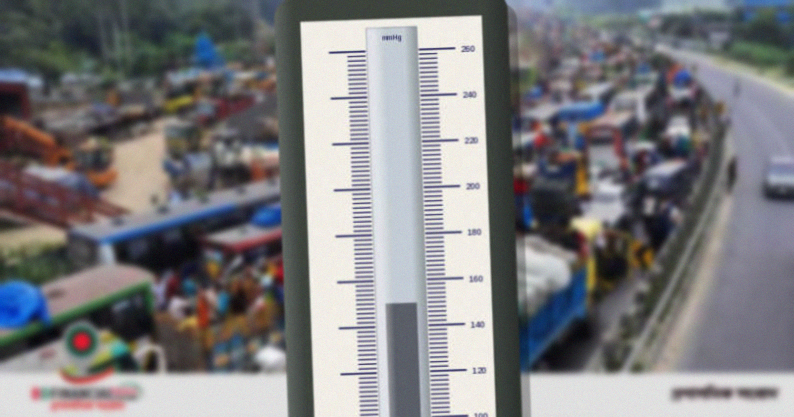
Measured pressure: 150 mmHg
